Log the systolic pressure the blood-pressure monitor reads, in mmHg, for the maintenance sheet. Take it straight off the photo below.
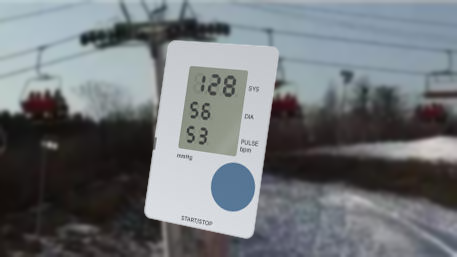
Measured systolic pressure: 128 mmHg
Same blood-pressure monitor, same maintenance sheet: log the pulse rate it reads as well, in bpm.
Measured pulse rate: 53 bpm
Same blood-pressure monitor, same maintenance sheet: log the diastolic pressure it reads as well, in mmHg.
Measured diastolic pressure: 56 mmHg
